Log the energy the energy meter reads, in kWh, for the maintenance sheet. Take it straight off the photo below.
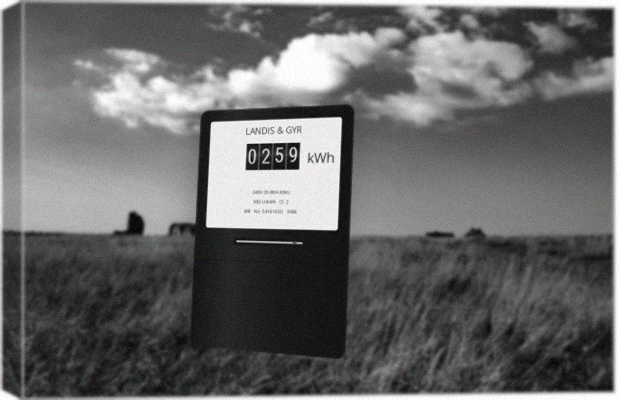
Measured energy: 259 kWh
